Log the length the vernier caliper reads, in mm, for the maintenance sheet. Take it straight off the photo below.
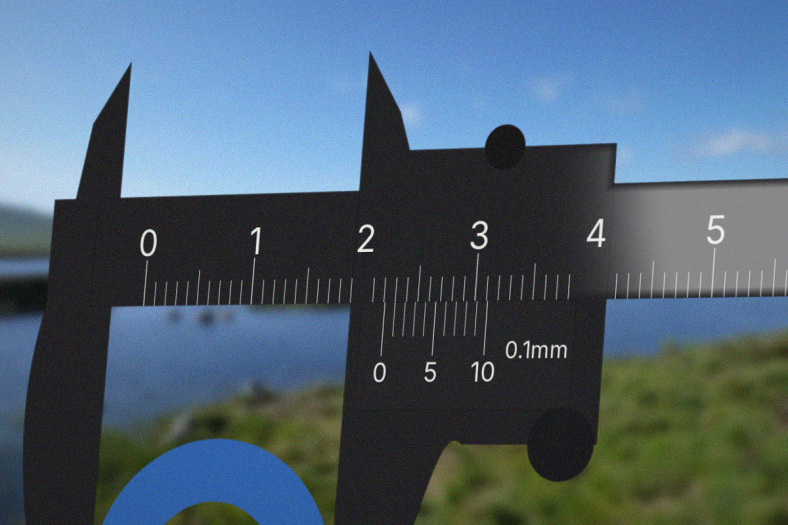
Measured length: 22.1 mm
